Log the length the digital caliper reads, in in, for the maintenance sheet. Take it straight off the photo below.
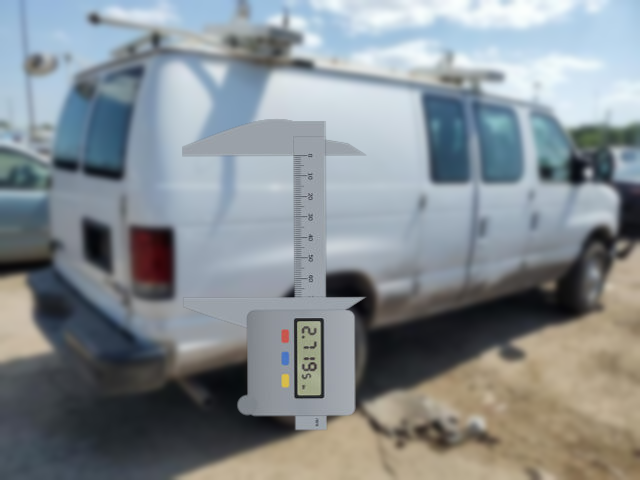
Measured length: 2.7195 in
